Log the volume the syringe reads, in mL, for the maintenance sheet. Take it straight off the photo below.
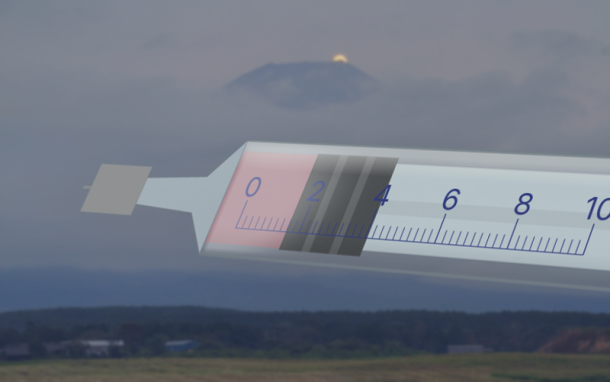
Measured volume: 1.6 mL
